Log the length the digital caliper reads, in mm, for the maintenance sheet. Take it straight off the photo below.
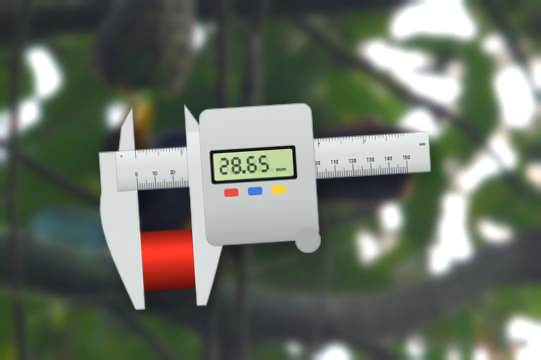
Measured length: 28.65 mm
